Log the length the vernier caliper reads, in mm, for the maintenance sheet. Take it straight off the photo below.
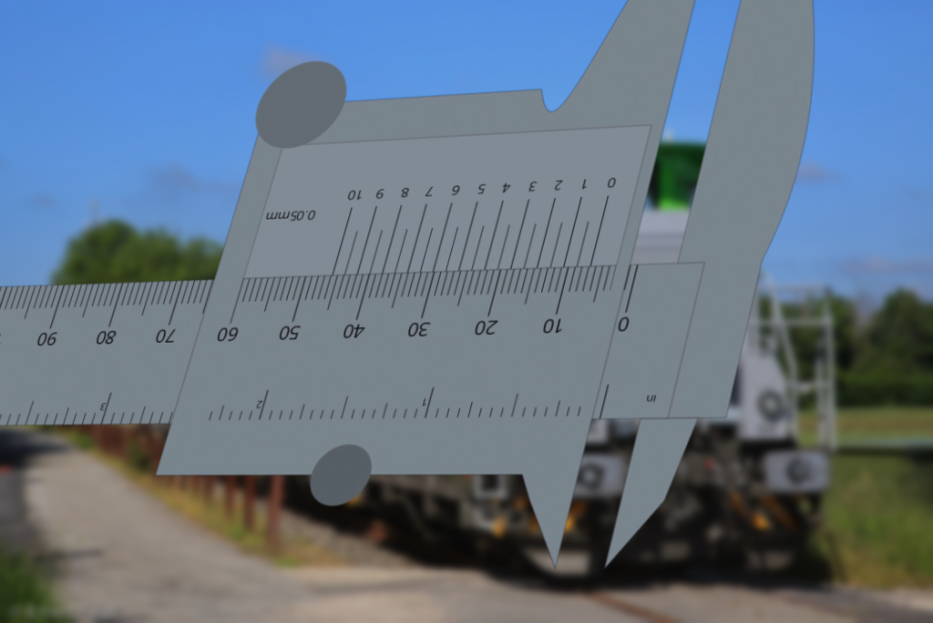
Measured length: 6.8 mm
